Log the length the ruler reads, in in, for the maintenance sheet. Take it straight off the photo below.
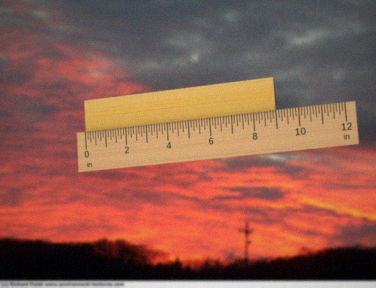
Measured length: 9 in
